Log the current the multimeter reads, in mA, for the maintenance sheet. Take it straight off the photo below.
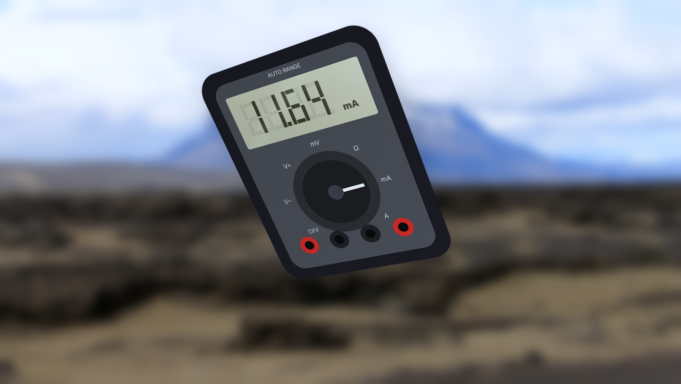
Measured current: 11.64 mA
